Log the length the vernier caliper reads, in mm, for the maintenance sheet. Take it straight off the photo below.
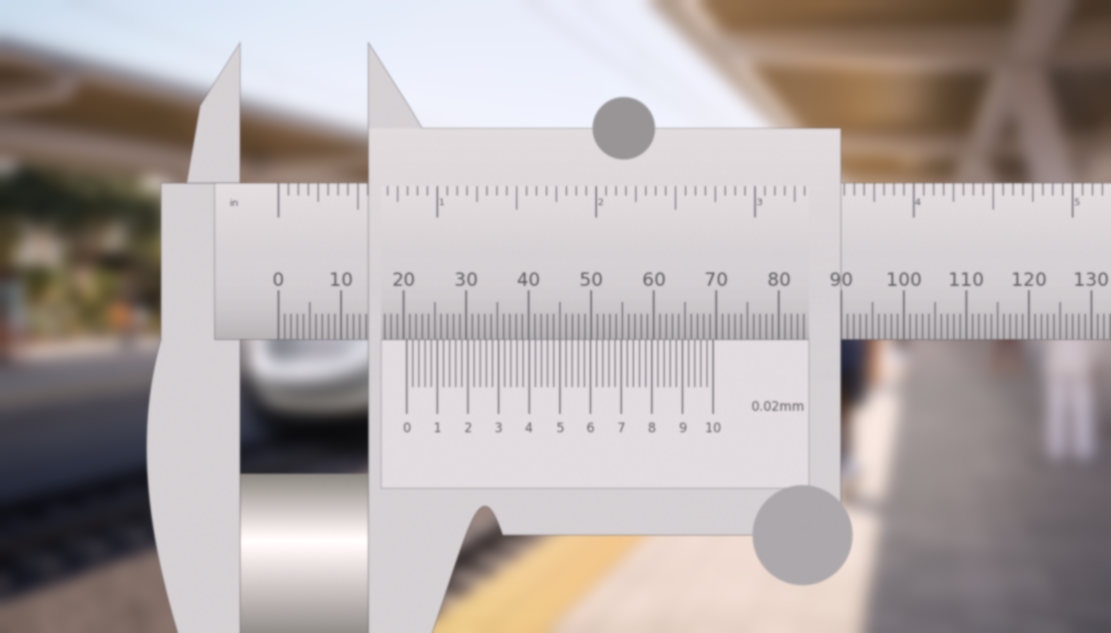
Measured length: 20.5 mm
